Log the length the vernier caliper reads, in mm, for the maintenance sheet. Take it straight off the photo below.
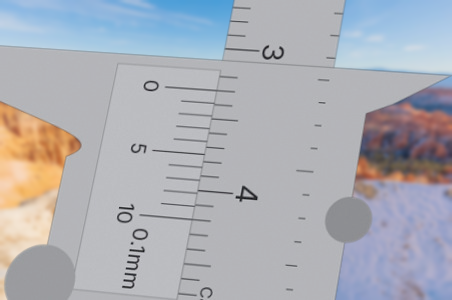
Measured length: 33.0 mm
